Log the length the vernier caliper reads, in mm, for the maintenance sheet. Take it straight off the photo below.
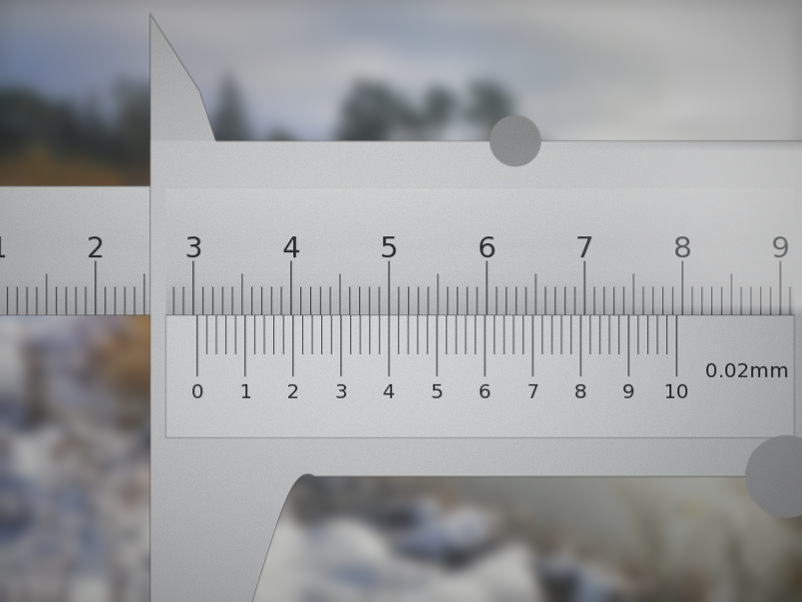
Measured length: 30.4 mm
